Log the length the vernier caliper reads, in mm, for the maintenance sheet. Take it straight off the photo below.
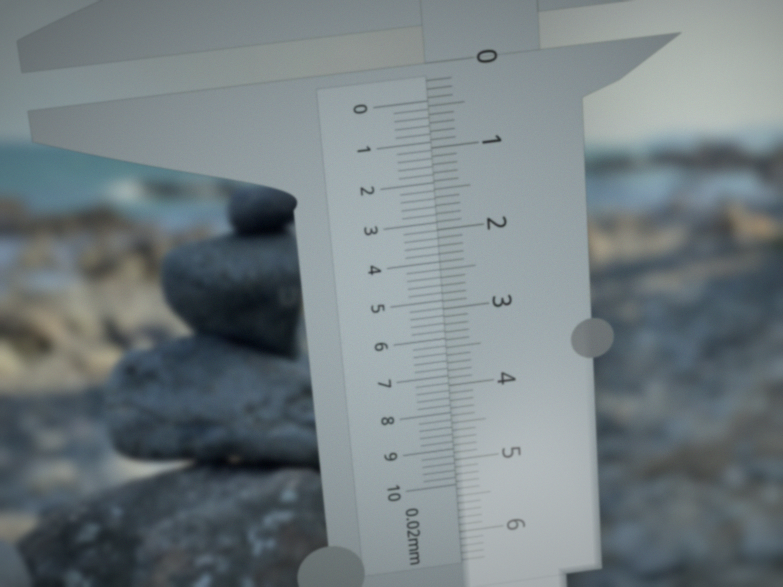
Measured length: 4.4 mm
